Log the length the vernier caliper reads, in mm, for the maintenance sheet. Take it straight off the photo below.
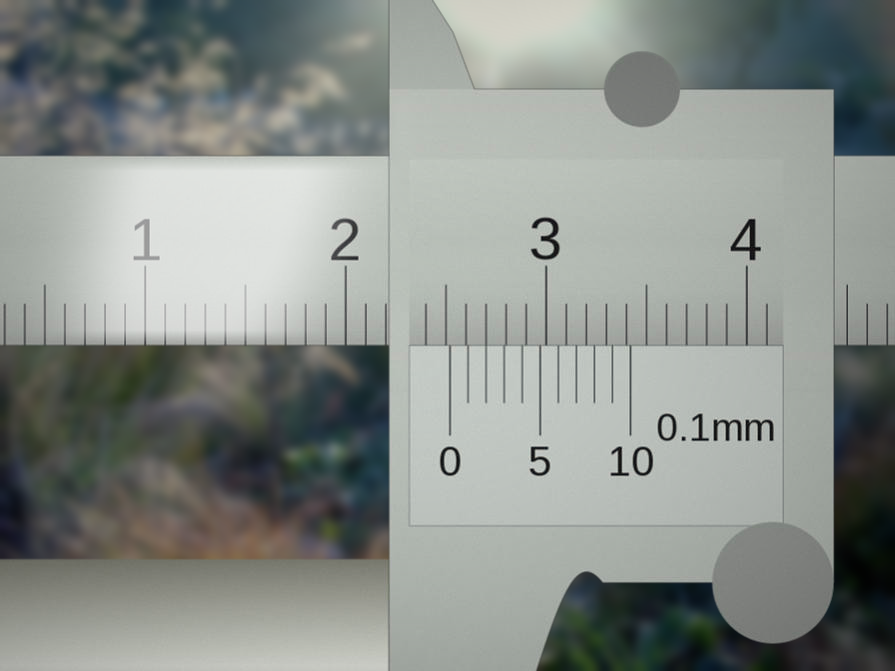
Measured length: 25.2 mm
